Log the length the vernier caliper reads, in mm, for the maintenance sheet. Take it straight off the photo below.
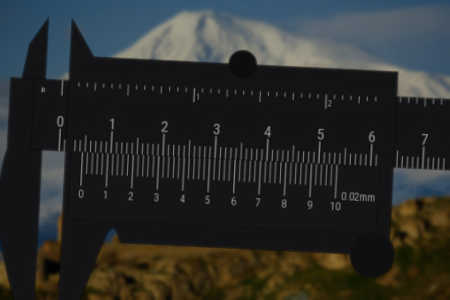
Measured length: 4.5 mm
